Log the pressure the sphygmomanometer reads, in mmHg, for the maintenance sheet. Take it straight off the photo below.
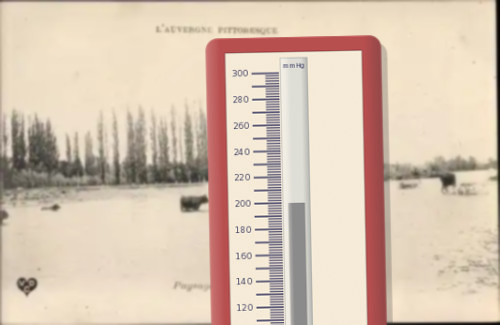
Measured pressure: 200 mmHg
